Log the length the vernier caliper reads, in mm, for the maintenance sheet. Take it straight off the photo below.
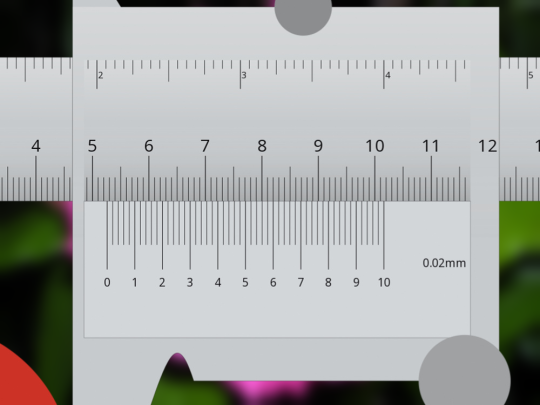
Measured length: 52.6 mm
